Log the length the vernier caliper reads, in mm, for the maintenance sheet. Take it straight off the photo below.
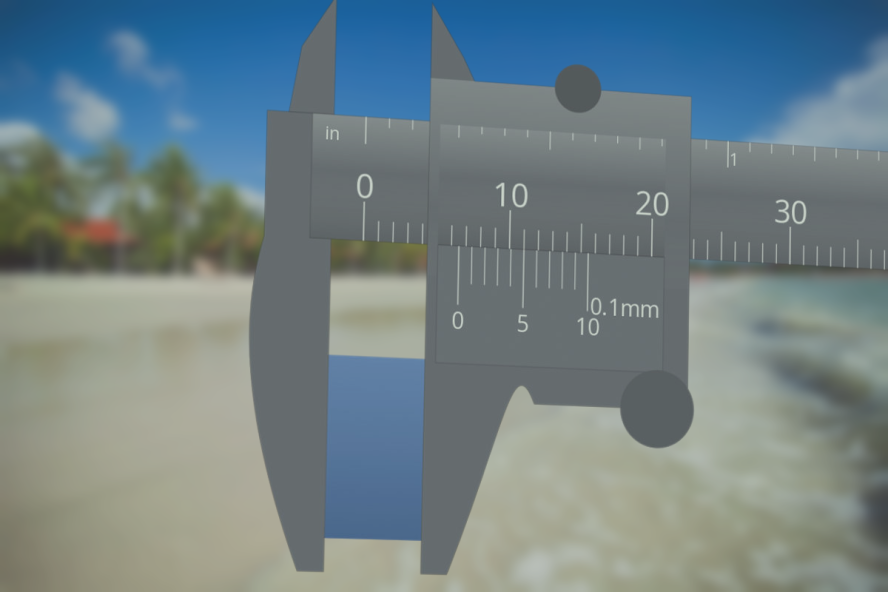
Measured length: 6.5 mm
